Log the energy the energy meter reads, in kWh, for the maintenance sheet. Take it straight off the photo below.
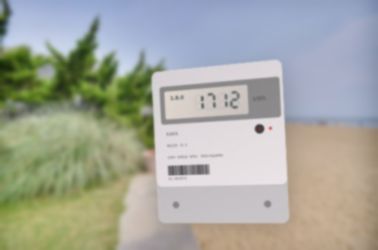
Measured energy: 1712 kWh
